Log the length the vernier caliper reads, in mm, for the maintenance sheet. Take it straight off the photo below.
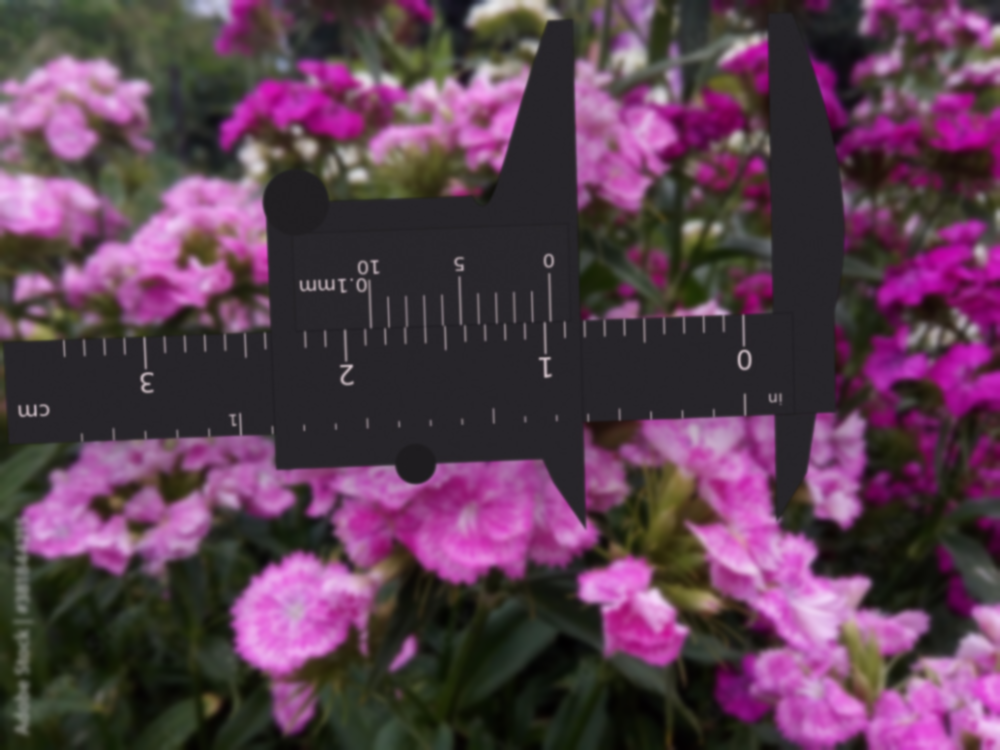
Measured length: 9.7 mm
